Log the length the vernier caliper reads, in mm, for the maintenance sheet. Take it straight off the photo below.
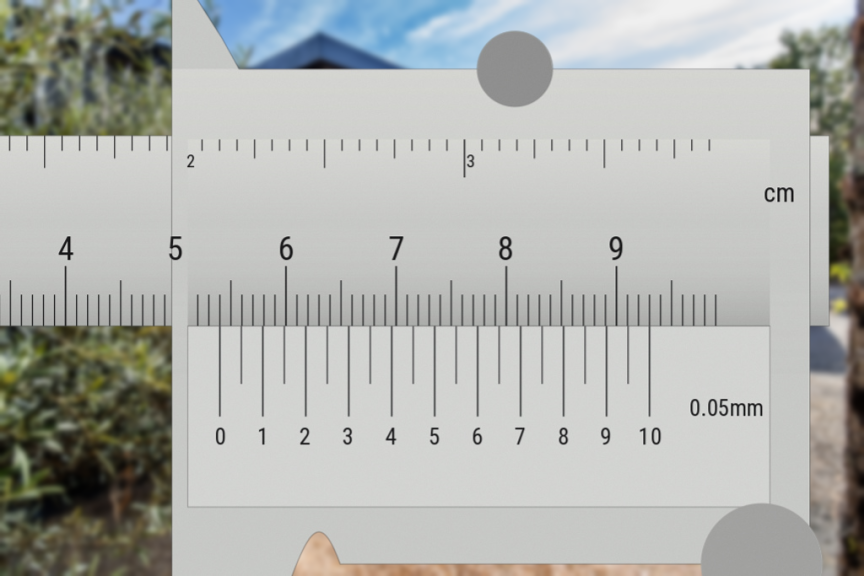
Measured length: 54.0 mm
